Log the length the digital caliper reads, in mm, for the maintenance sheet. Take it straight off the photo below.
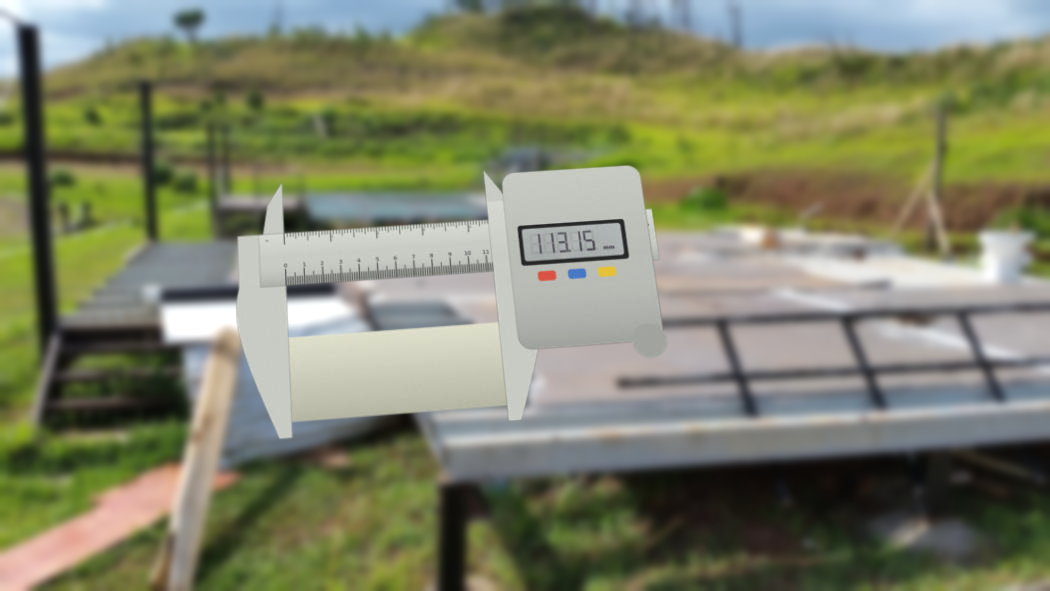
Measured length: 113.15 mm
